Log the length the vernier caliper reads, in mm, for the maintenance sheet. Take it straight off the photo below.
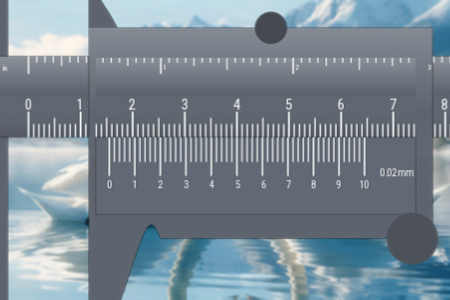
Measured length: 15.5 mm
